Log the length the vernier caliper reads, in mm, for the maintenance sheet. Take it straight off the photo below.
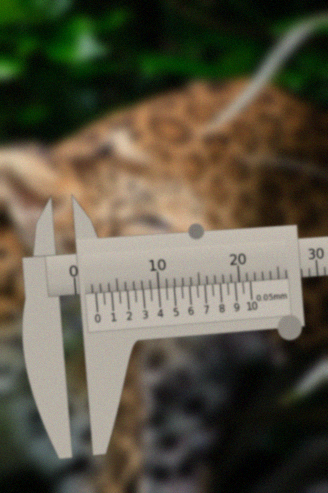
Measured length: 2.4 mm
